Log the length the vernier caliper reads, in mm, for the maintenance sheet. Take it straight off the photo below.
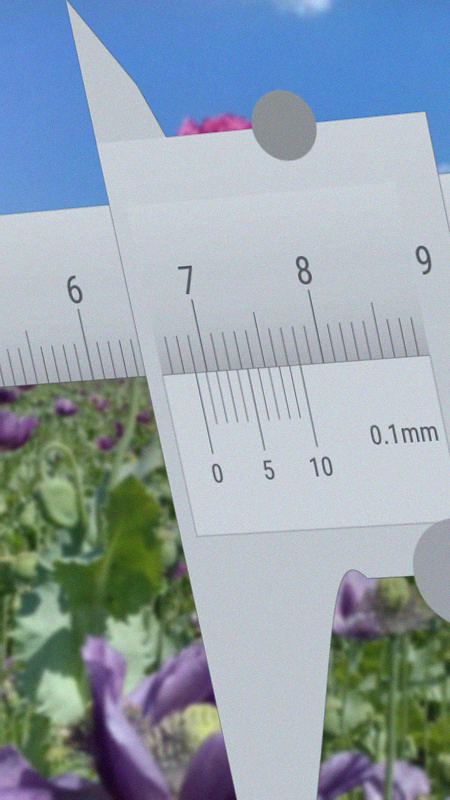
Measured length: 69.0 mm
